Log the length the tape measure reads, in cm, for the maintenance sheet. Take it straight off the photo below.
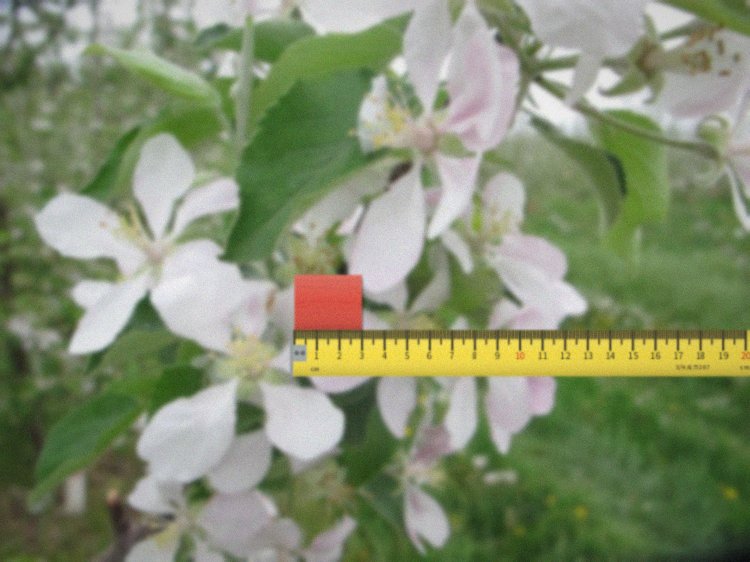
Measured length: 3 cm
